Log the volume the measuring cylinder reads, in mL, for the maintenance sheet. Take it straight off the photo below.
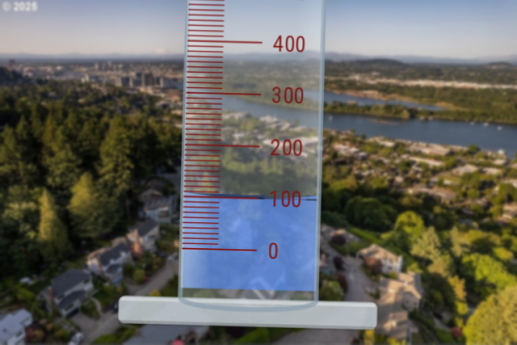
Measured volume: 100 mL
